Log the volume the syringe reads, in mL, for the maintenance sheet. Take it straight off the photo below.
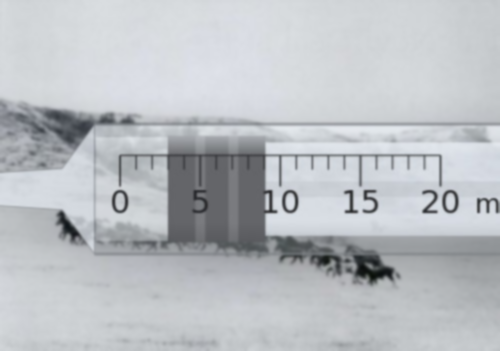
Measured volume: 3 mL
